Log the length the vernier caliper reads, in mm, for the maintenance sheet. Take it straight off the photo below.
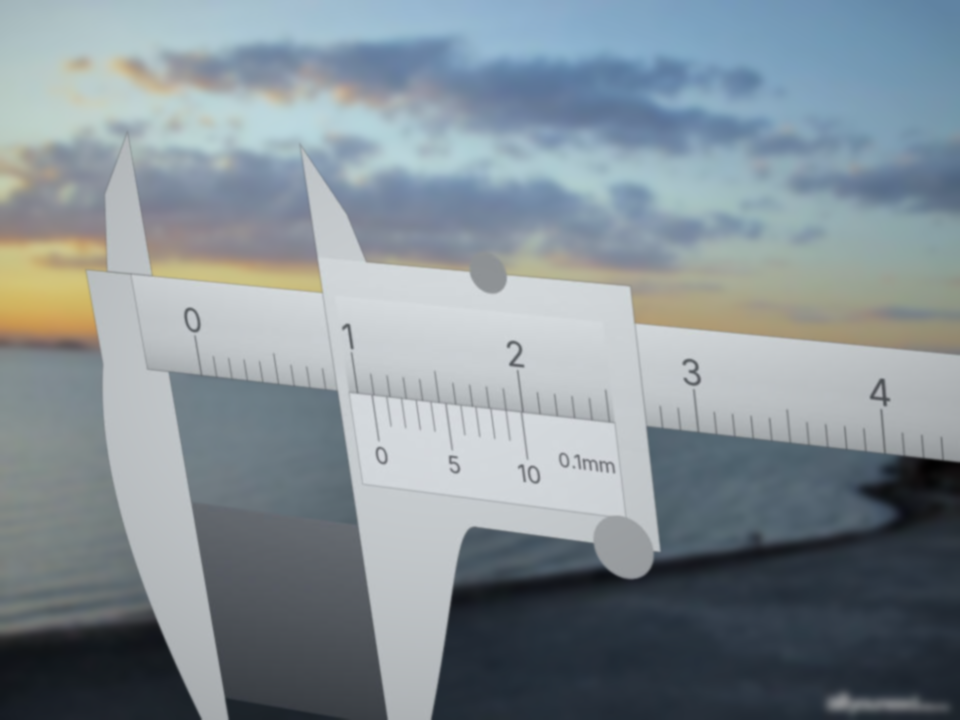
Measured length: 10.9 mm
